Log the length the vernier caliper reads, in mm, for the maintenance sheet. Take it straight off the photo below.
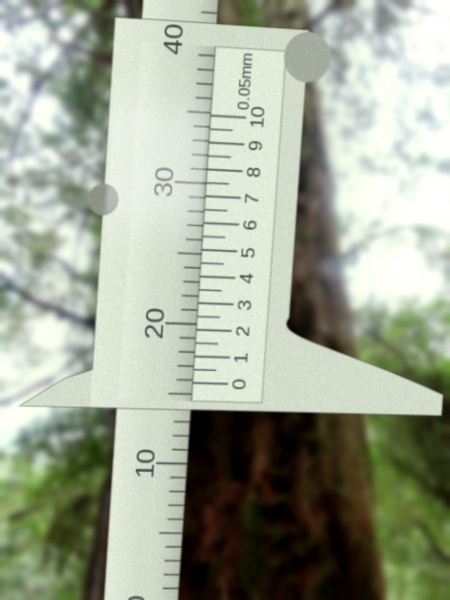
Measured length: 15.8 mm
